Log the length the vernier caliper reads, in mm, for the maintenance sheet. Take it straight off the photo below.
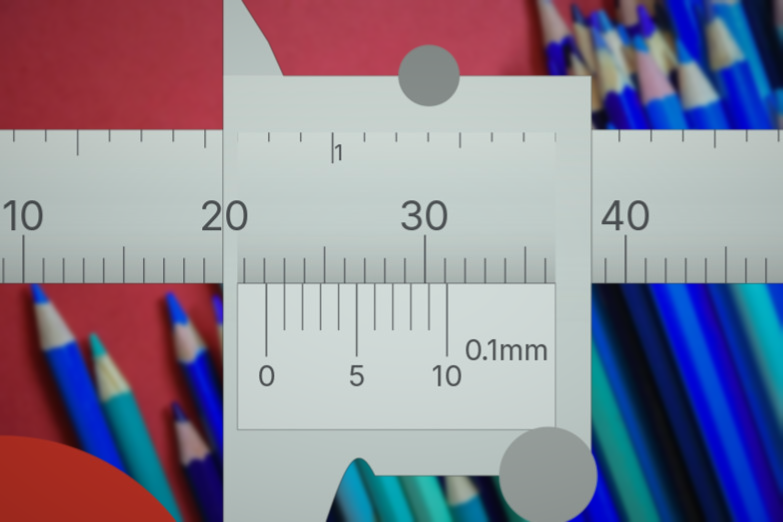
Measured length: 22.1 mm
